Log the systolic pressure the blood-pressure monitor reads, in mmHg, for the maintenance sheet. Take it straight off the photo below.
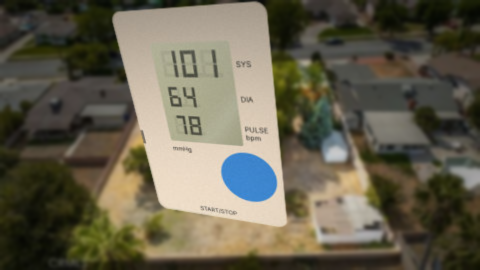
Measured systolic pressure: 101 mmHg
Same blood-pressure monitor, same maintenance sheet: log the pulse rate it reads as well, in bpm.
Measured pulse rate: 78 bpm
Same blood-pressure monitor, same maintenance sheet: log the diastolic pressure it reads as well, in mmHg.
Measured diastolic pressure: 64 mmHg
